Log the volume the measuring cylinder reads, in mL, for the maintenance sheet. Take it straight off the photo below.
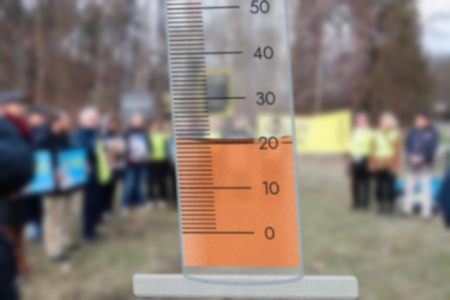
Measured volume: 20 mL
